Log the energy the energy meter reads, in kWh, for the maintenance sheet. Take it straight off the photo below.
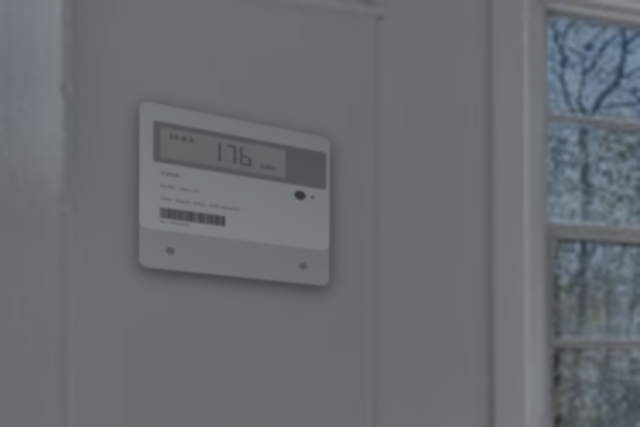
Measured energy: 176 kWh
